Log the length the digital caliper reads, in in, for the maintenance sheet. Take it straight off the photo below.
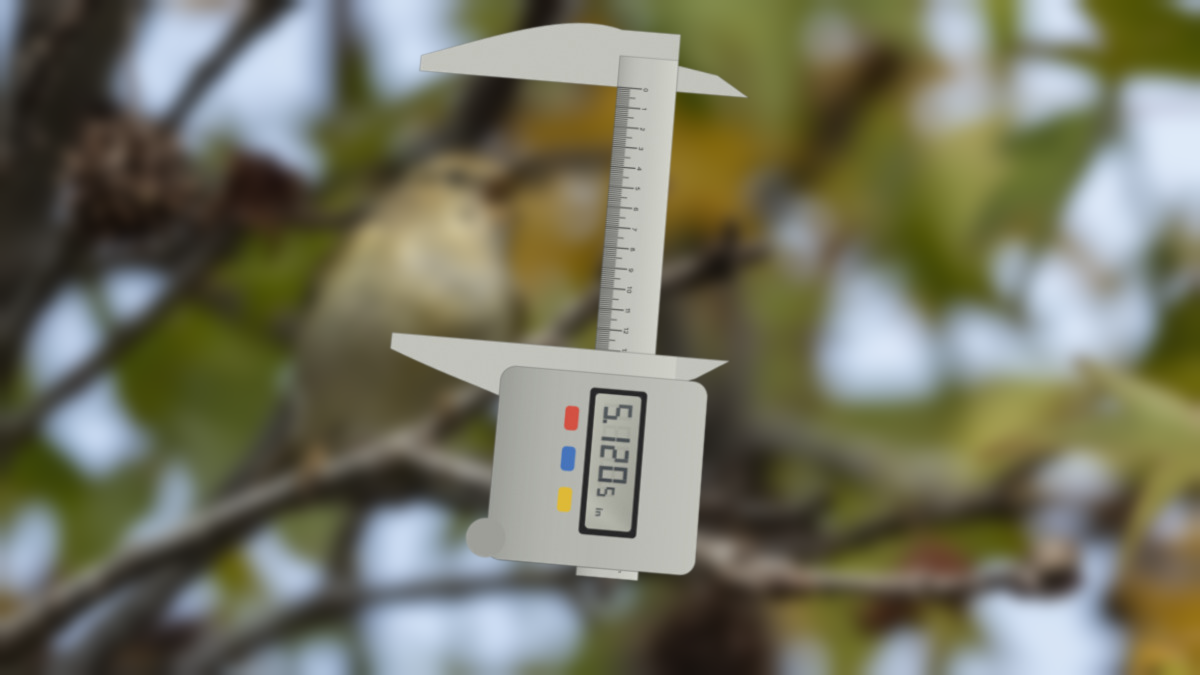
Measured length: 5.1205 in
